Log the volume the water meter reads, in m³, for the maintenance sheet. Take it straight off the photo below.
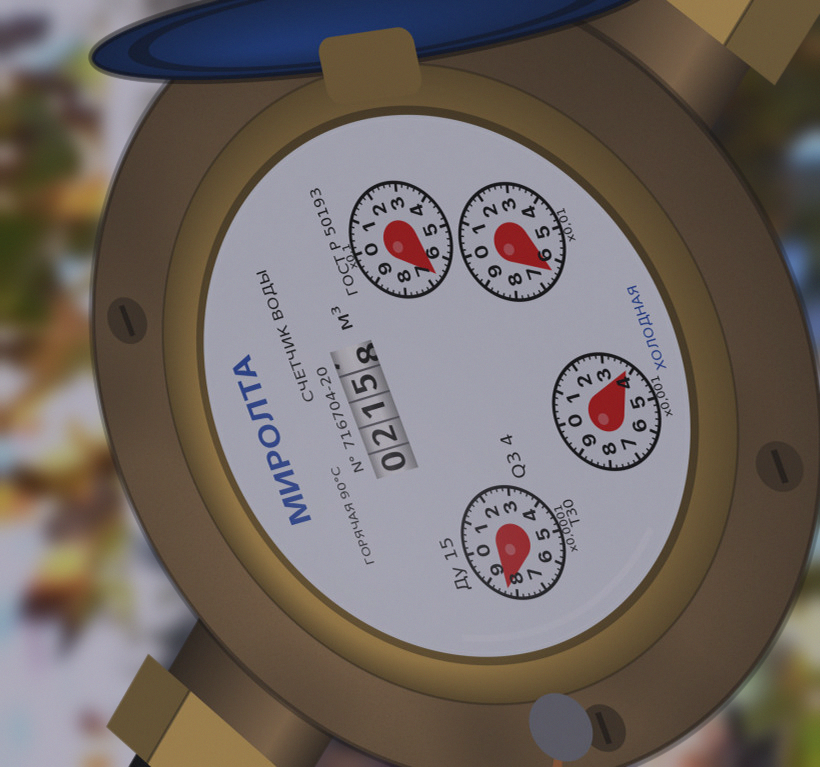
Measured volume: 2157.6638 m³
